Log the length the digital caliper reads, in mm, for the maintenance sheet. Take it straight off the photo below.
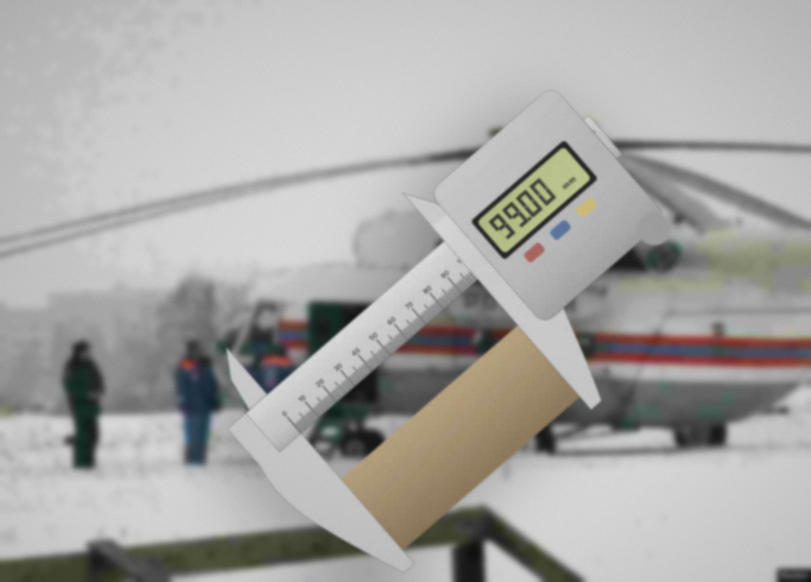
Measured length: 99.00 mm
